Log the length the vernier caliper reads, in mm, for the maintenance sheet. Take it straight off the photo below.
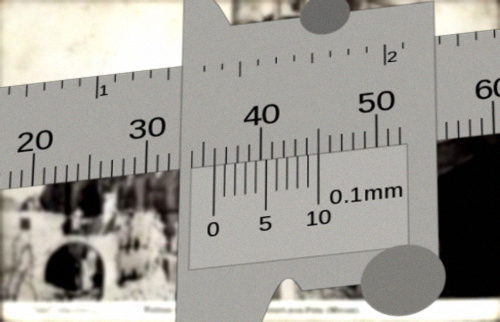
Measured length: 36.0 mm
